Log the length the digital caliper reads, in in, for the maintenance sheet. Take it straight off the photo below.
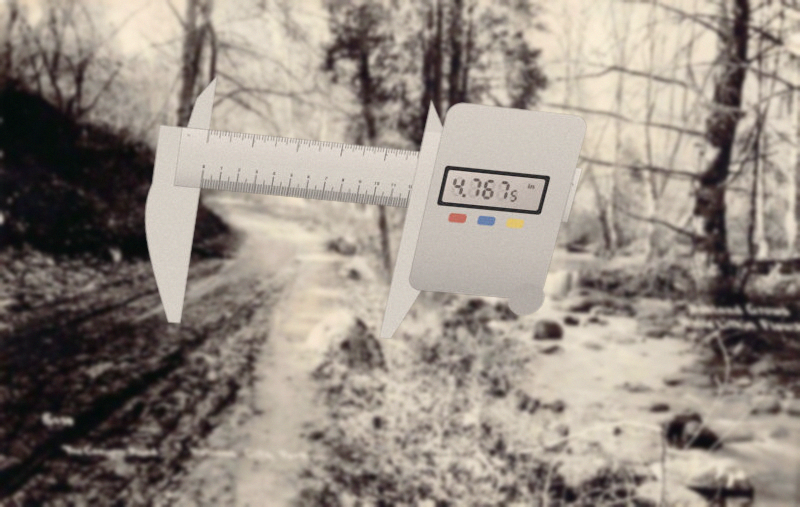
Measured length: 4.7675 in
